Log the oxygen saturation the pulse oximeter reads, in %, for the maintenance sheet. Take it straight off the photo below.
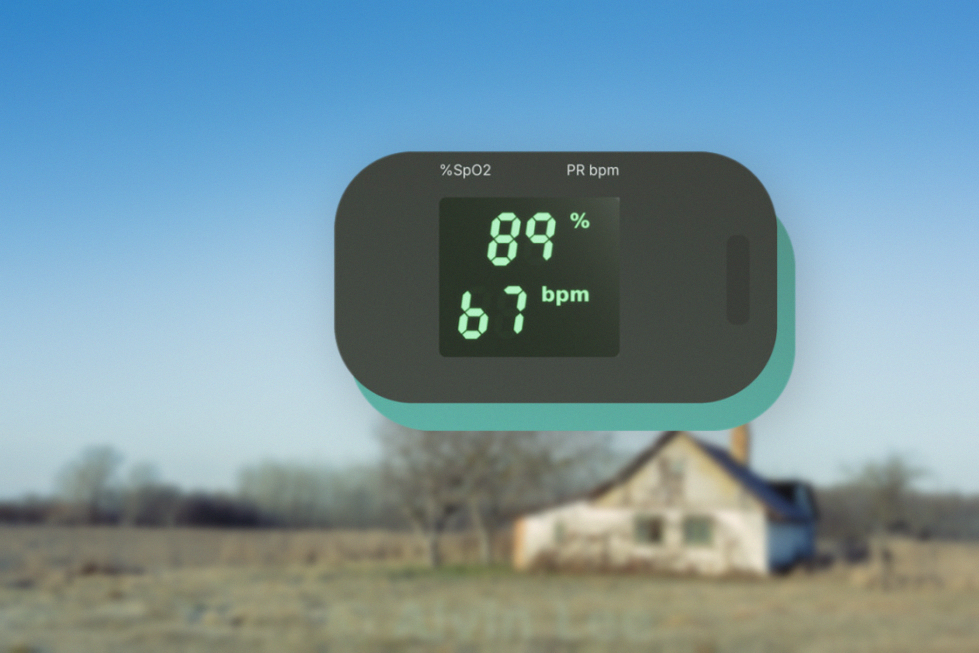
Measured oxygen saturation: 89 %
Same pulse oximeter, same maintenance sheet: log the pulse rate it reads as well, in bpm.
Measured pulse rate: 67 bpm
